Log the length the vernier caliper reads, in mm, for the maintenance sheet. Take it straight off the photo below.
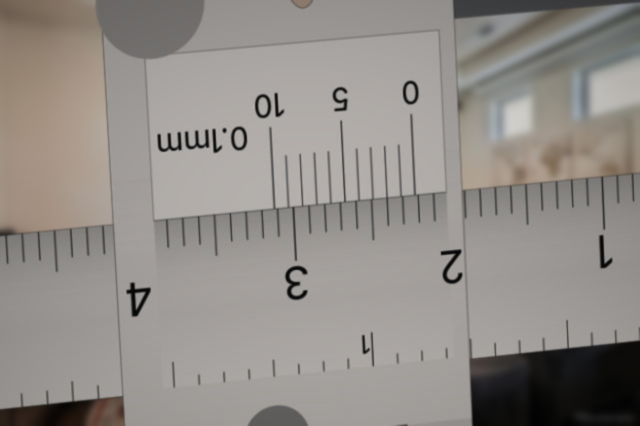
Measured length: 22.2 mm
